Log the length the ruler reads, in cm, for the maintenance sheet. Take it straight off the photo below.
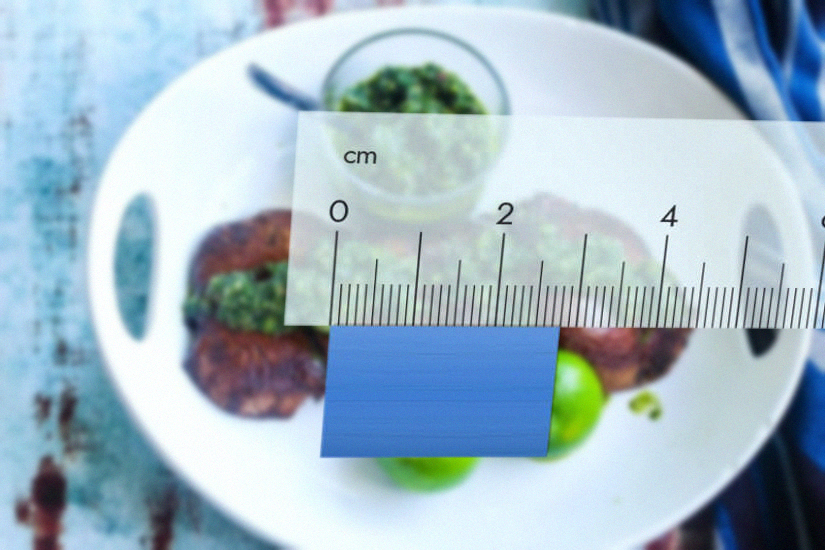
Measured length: 2.8 cm
